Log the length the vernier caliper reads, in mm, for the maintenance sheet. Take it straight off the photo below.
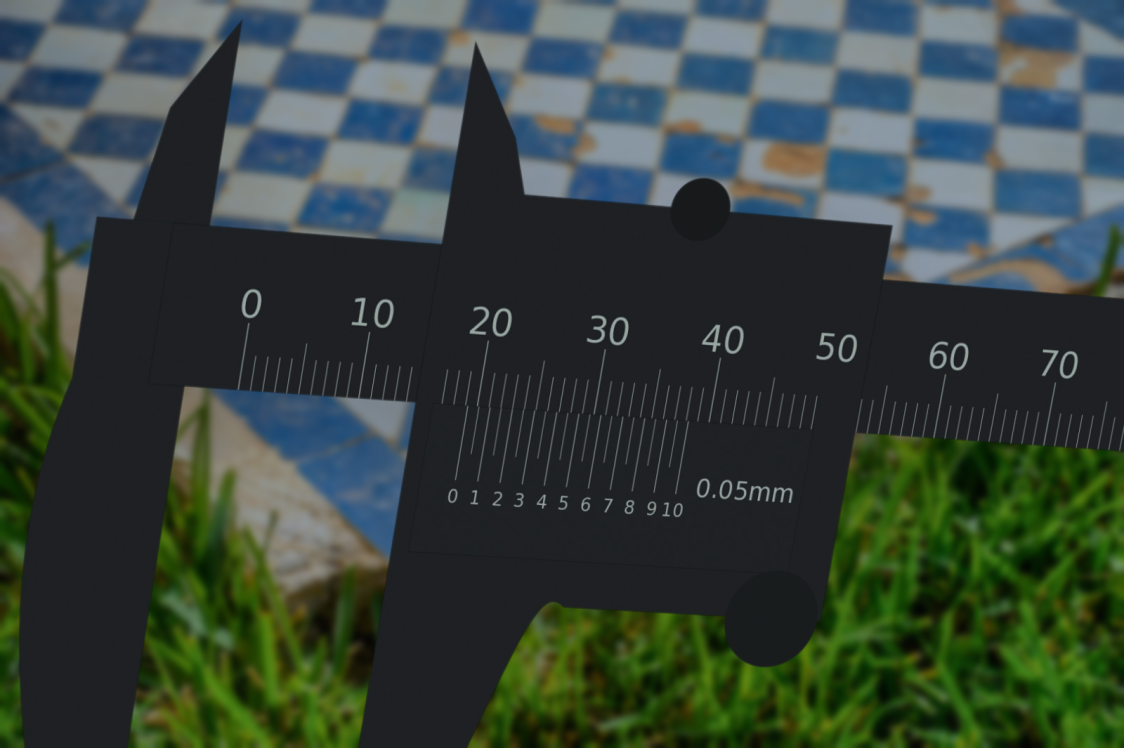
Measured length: 19.2 mm
